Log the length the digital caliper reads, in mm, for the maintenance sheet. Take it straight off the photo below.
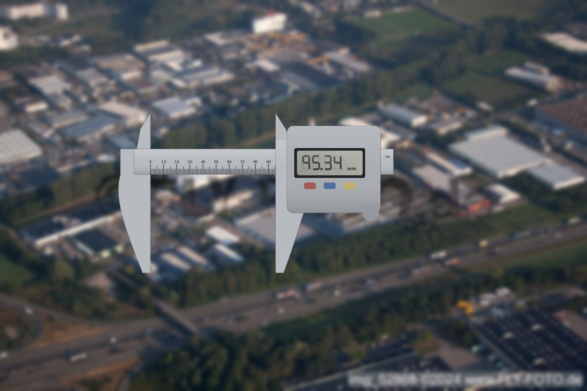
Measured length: 95.34 mm
